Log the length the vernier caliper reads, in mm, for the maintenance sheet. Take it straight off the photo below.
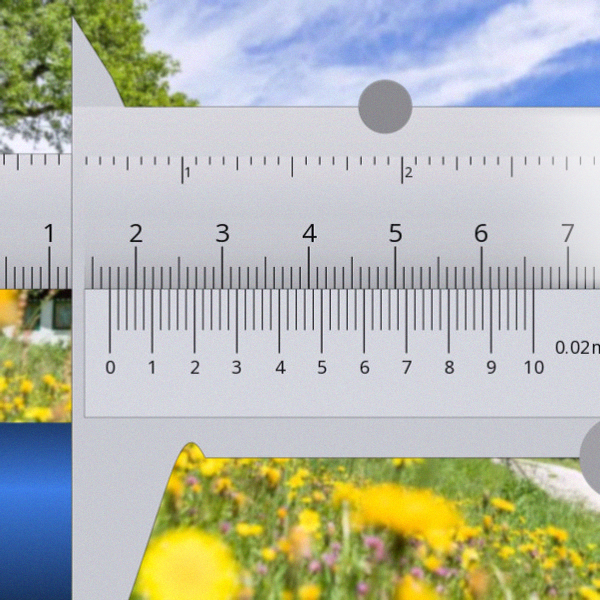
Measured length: 17.0 mm
